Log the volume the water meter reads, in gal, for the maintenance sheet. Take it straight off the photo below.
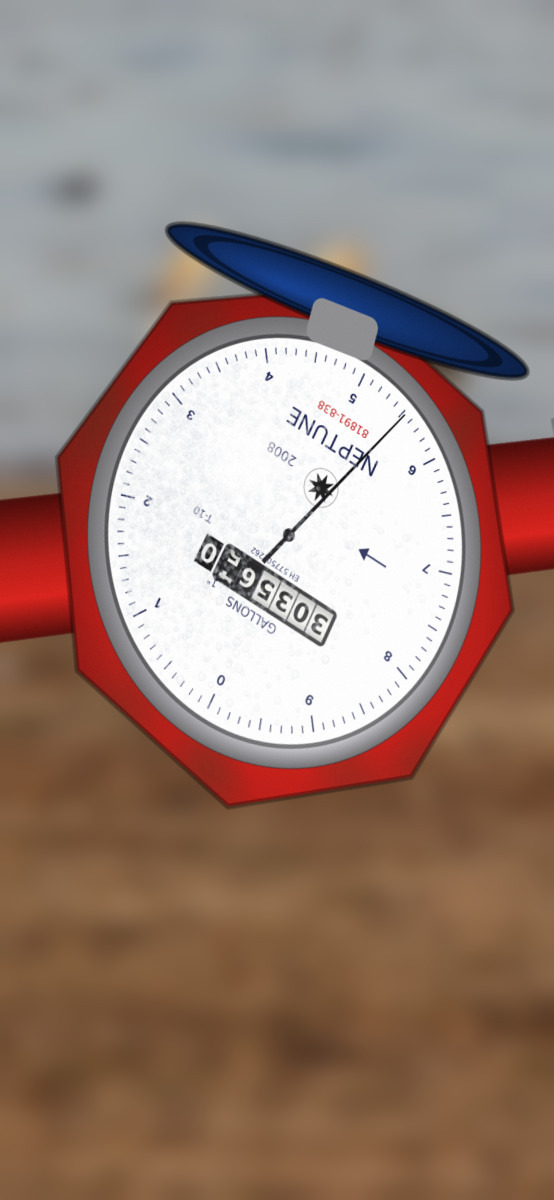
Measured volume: 3035645.5 gal
